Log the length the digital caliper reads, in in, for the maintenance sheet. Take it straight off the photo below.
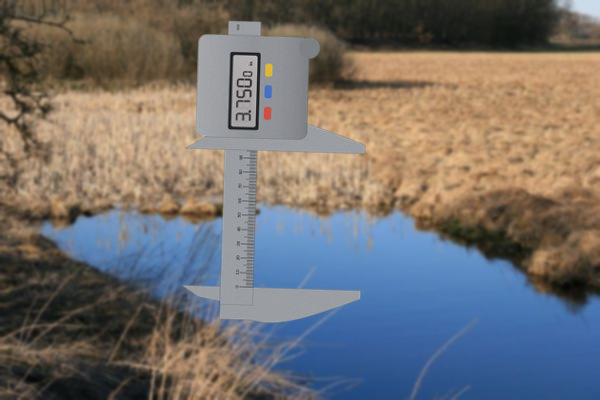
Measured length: 3.7500 in
